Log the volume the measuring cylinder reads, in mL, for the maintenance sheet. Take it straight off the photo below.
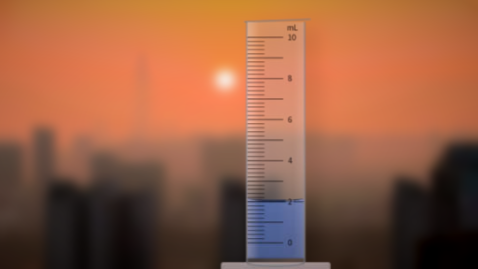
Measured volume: 2 mL
